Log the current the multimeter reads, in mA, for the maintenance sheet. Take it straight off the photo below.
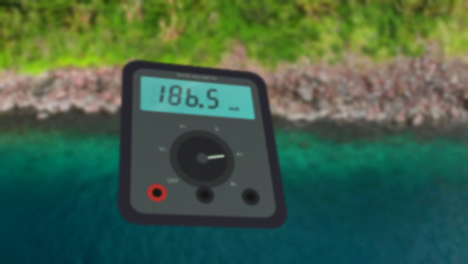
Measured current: 186.5 mA
